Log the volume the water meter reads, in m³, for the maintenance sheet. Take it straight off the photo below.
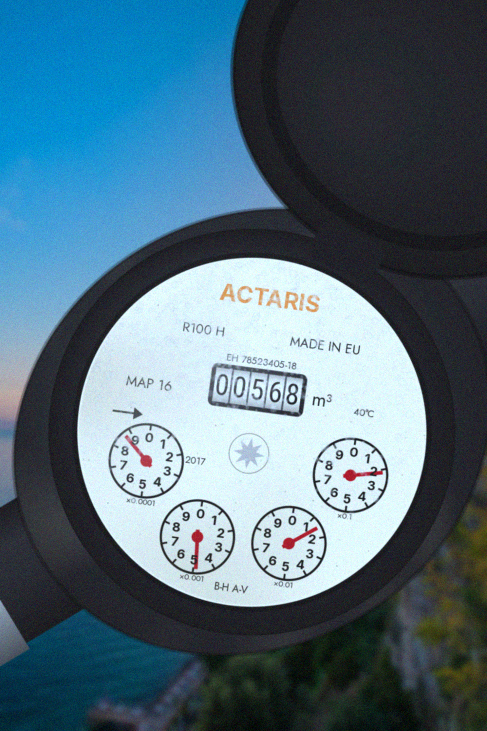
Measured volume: 568.2148 m³
